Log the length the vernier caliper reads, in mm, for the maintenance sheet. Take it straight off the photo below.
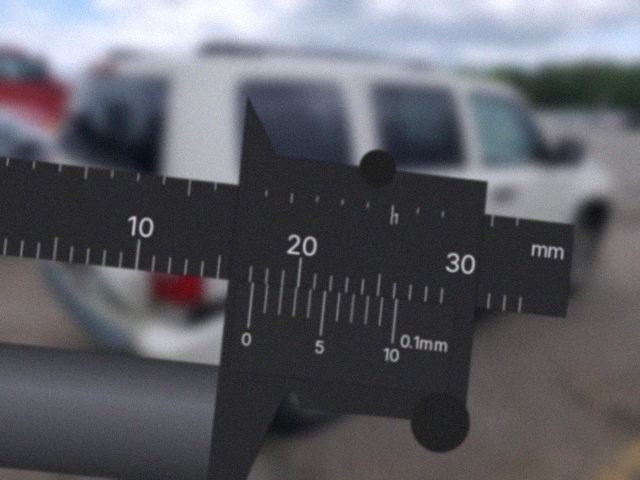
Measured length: 17.2 mm
